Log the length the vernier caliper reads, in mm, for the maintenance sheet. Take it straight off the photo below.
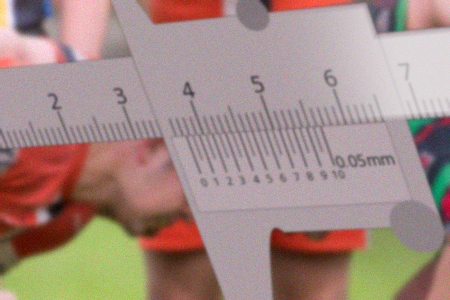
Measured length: 37.5 mm
